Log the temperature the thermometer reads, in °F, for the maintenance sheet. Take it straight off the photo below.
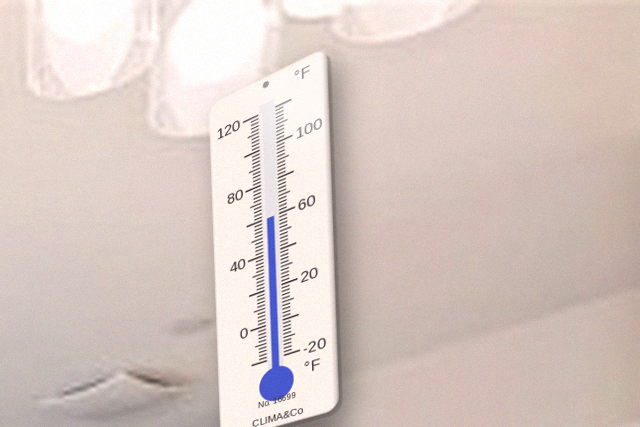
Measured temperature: 60 °F
